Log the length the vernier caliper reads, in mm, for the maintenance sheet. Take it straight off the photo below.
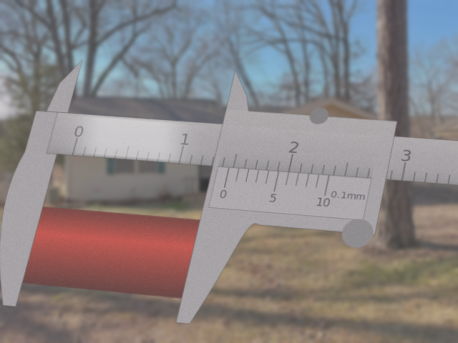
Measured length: 14.6 mm
